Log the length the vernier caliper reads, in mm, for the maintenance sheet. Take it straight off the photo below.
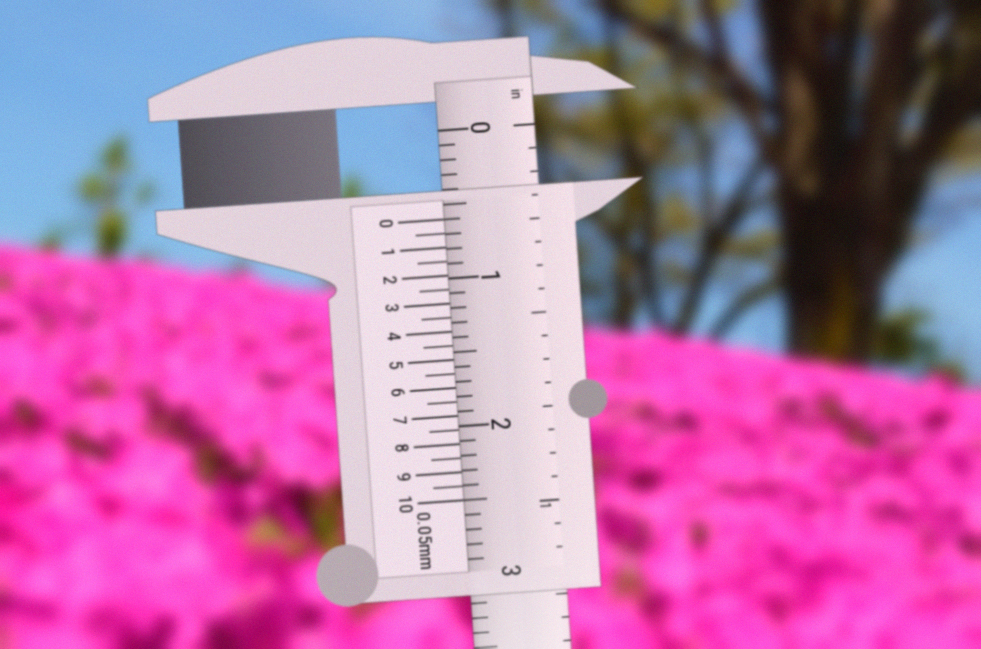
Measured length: 6.0 mm
